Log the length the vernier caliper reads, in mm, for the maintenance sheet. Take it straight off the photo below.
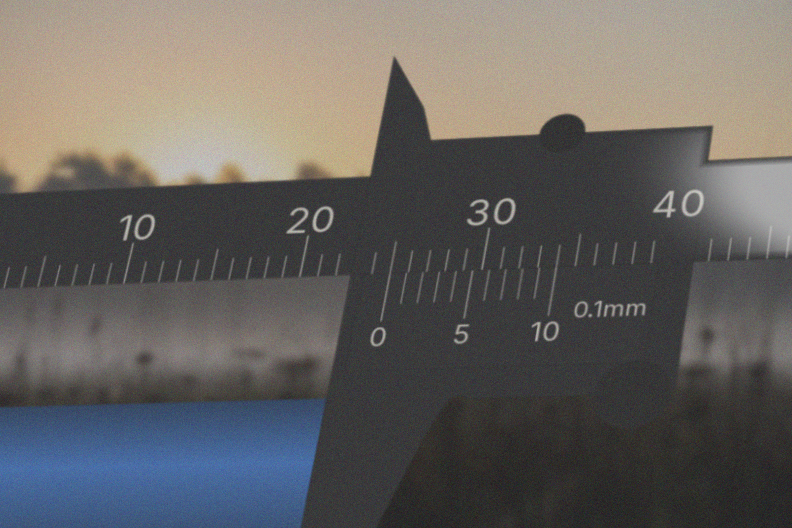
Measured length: 25.0 mm
